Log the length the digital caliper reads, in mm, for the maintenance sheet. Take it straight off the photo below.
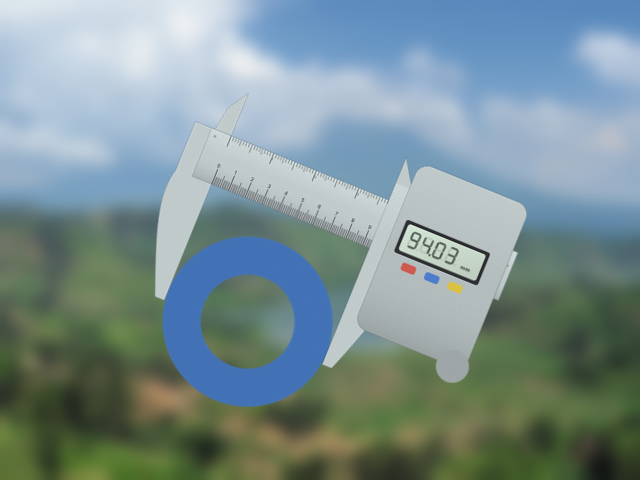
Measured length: 94.03 mm
